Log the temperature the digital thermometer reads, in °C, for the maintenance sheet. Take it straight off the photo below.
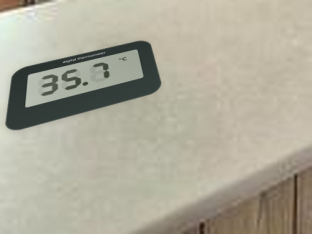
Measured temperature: 35.7 °C
